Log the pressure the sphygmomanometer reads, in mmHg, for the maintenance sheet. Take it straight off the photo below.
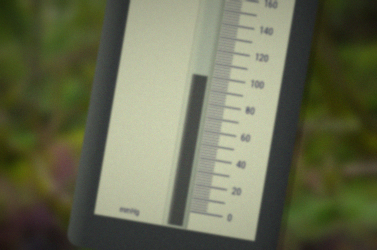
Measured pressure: 100 mmHg
